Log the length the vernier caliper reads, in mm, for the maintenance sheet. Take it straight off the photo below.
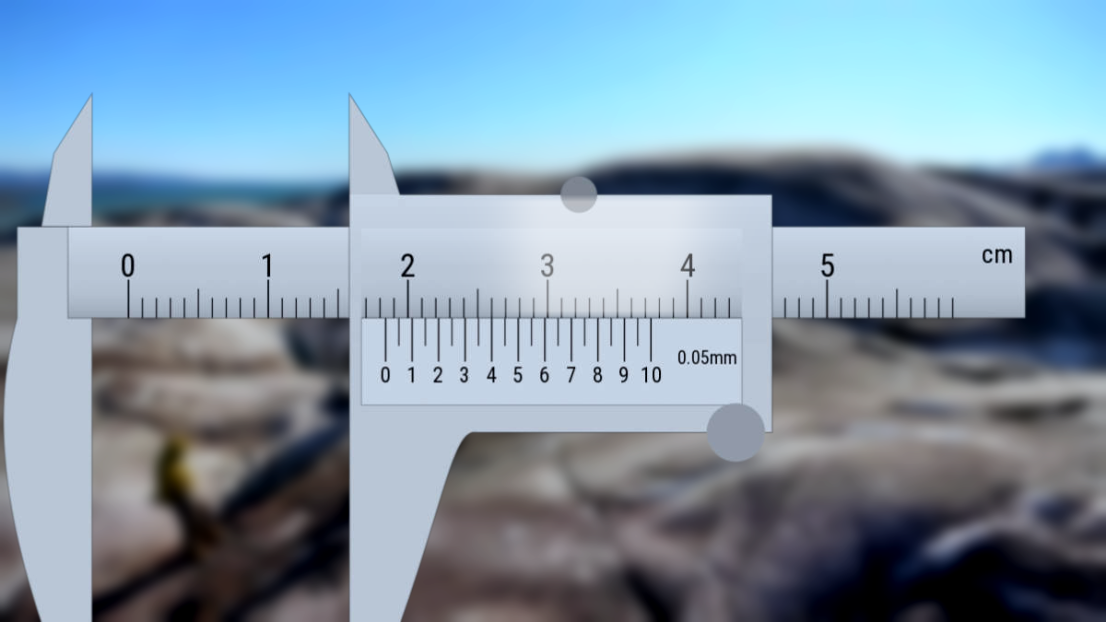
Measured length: 18.4 mm
